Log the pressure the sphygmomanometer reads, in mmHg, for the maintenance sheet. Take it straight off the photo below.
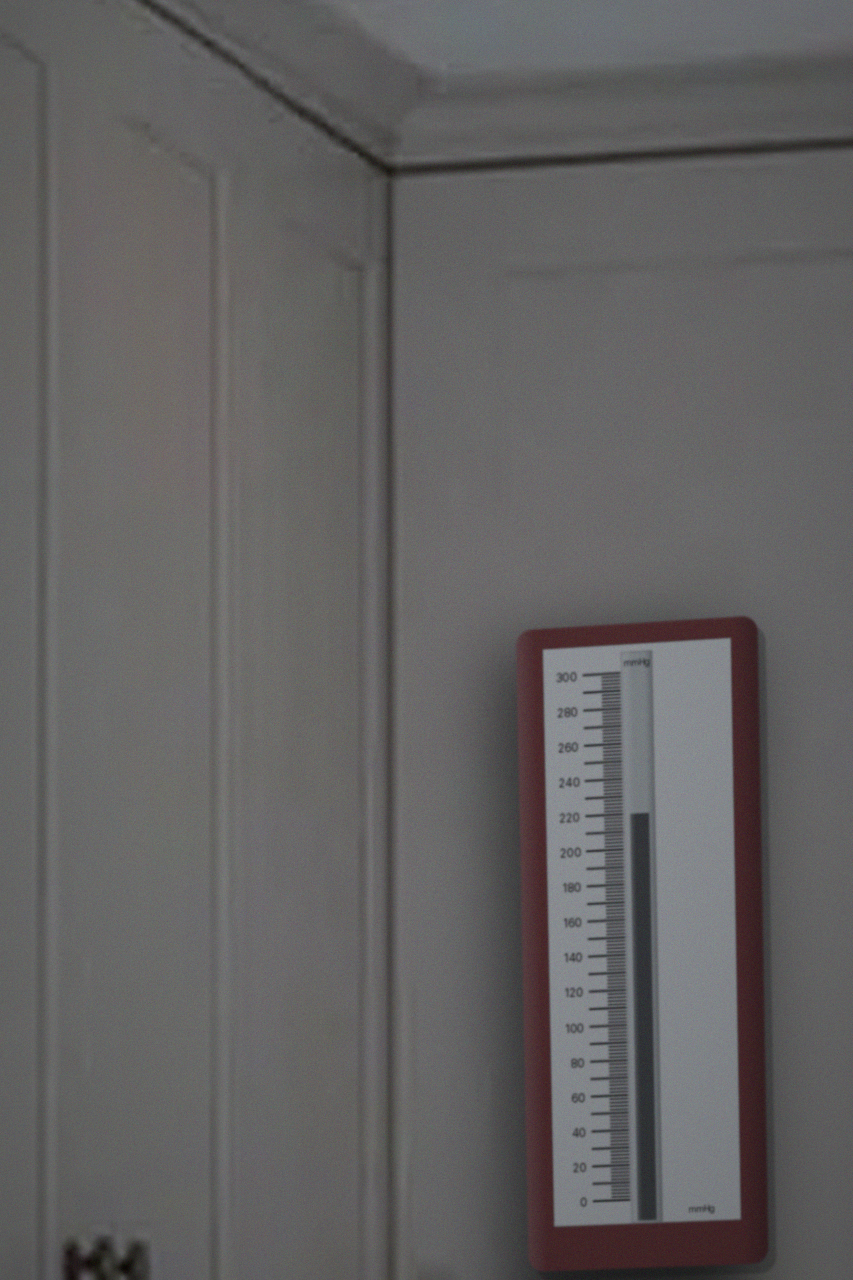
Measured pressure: 220 mmHg
